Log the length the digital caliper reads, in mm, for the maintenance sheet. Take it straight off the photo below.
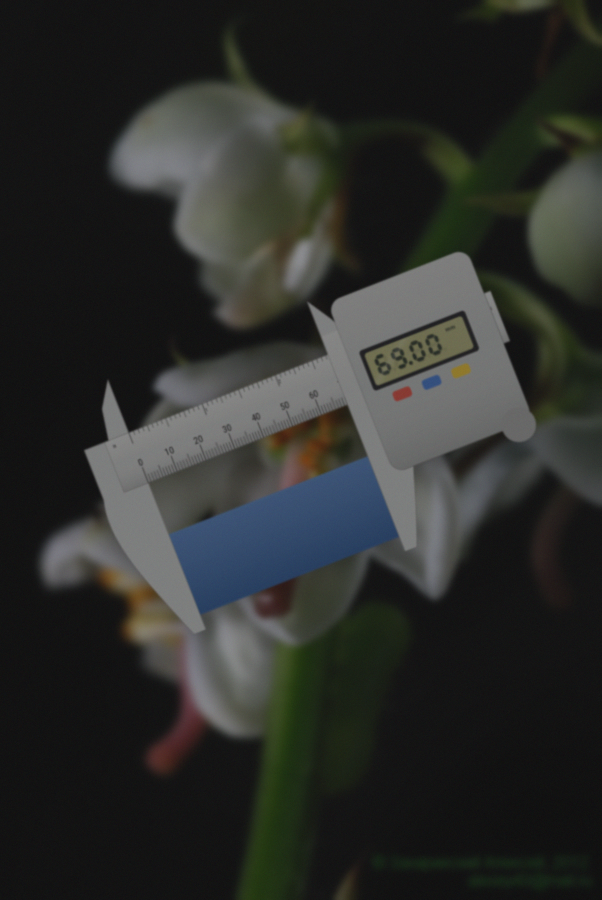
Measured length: 69.00 mm
